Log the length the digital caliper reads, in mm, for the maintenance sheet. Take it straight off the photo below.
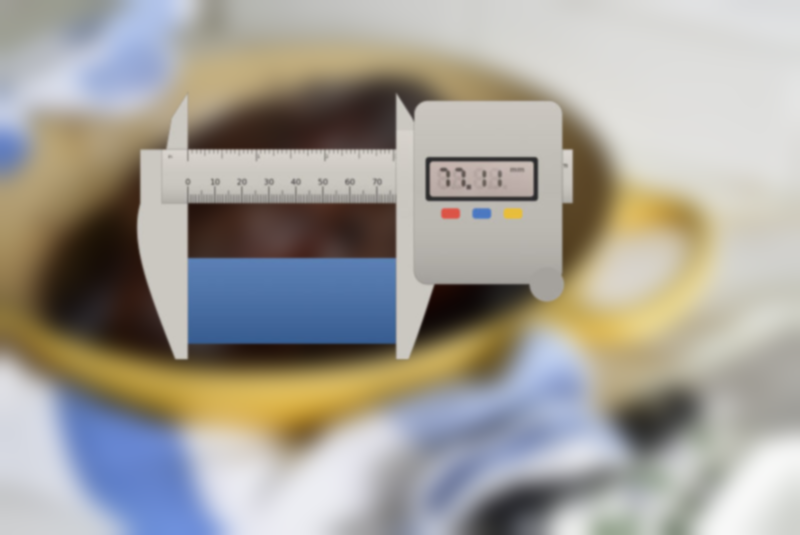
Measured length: 77.11 mm
